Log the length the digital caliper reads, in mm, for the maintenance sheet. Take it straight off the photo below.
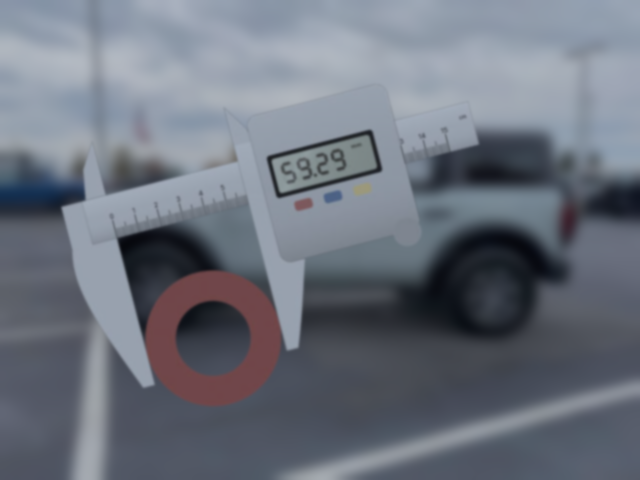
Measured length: 59.29 mm
